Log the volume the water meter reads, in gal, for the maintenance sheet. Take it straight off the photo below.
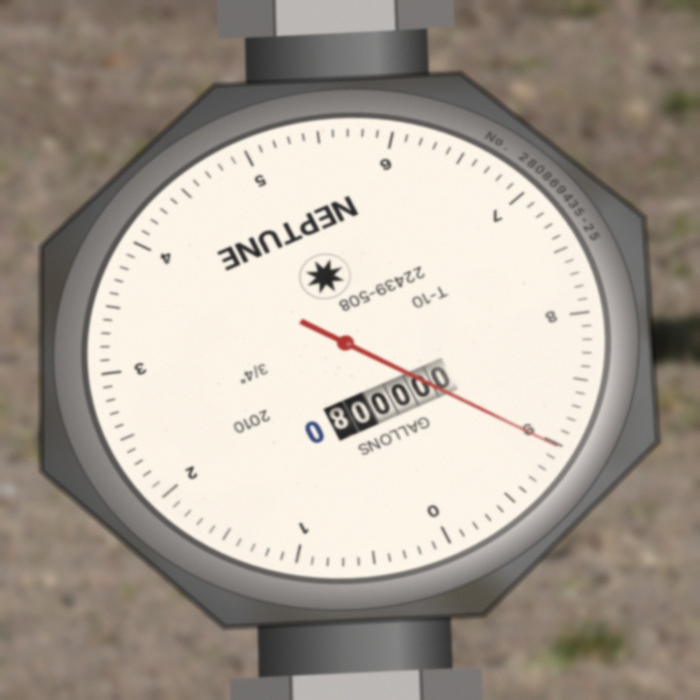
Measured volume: 79.0 gal
